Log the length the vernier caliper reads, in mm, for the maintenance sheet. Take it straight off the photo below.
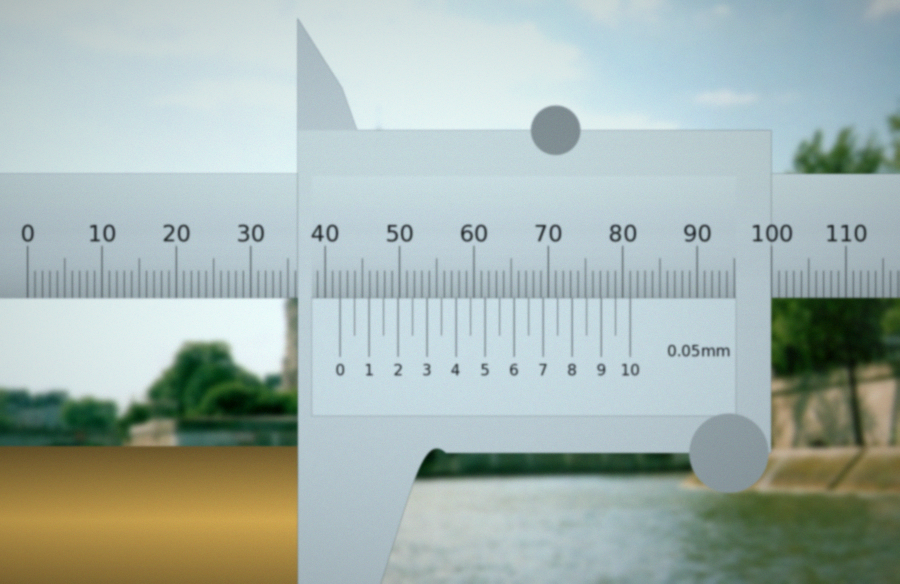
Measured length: 42.0 mm
